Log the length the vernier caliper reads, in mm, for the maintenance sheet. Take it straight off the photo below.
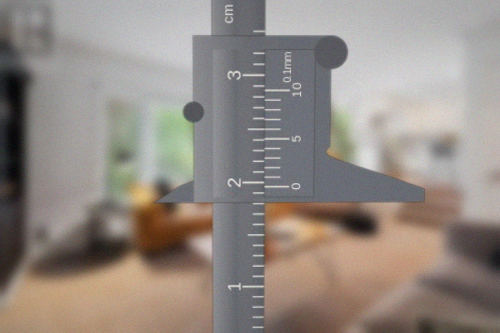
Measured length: 19.6 mm
